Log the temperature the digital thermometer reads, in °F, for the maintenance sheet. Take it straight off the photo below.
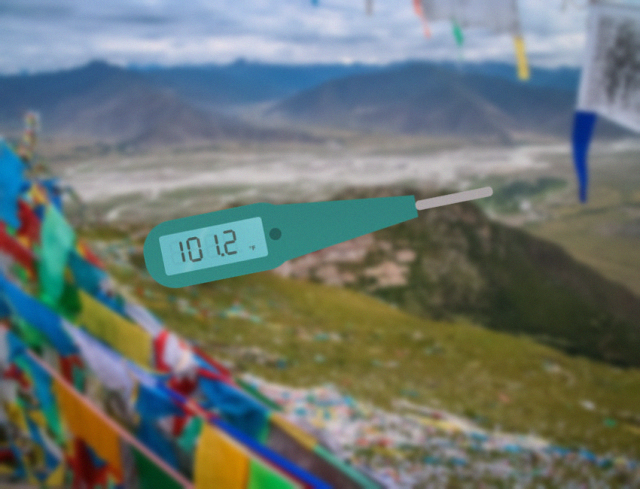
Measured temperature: 101.2 °F
